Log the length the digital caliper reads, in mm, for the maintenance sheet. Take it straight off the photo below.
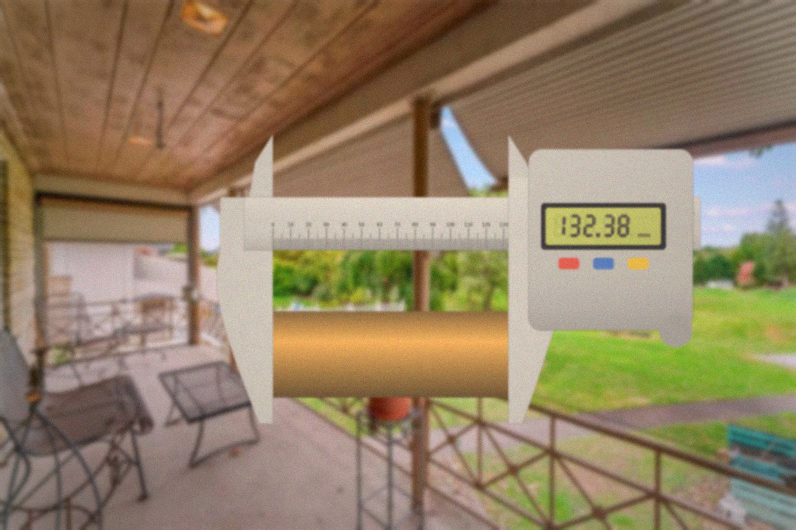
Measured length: 132.38 mm
